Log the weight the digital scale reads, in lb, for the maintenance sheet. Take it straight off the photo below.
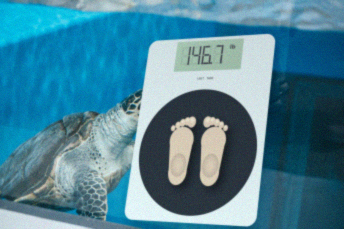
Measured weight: 146.7 lb
